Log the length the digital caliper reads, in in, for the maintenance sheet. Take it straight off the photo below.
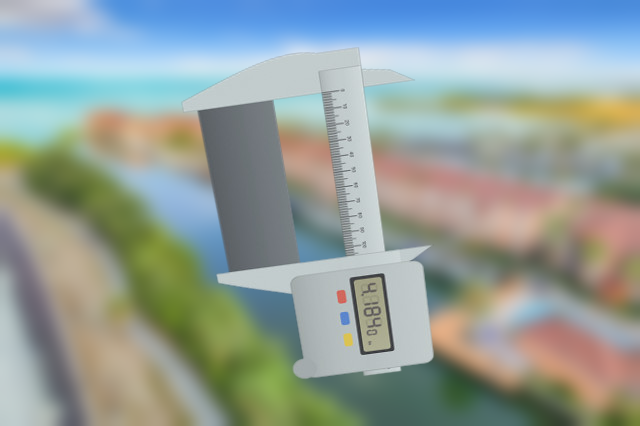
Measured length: 4.1840 in
